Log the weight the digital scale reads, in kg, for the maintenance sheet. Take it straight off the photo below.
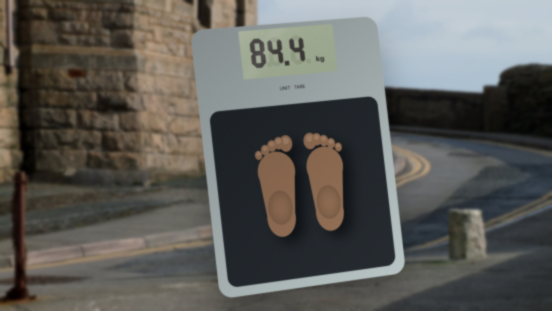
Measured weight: 84.4 kg
